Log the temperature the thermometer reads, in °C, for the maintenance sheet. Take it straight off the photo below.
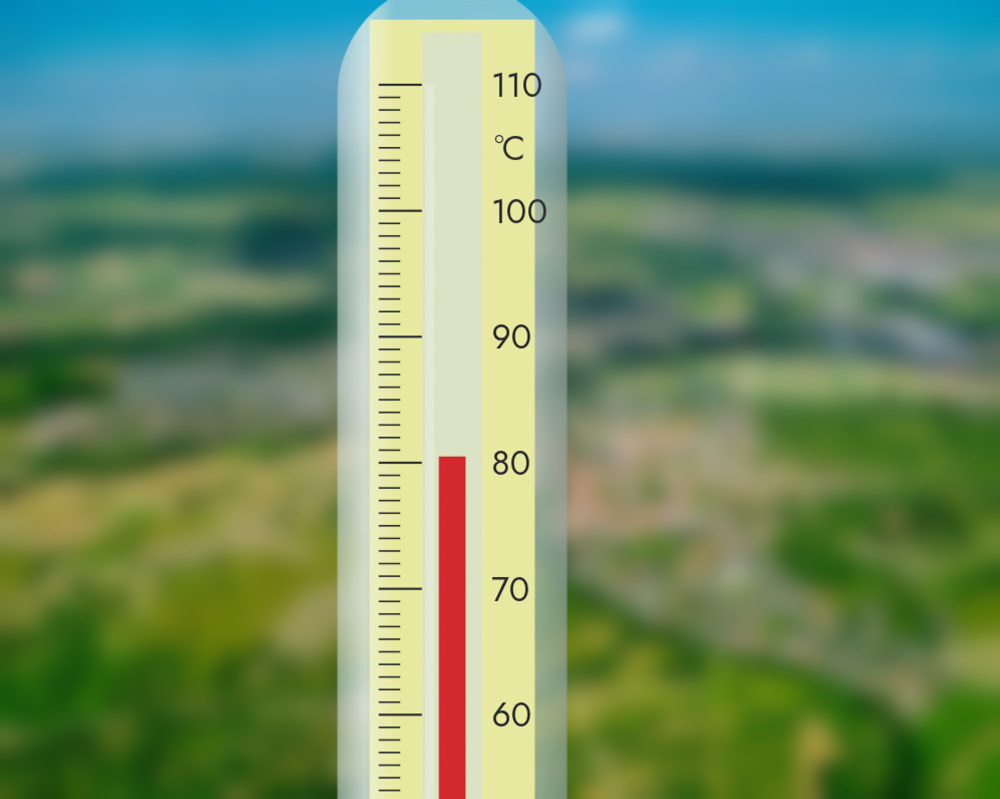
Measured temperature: 80.5 °C
